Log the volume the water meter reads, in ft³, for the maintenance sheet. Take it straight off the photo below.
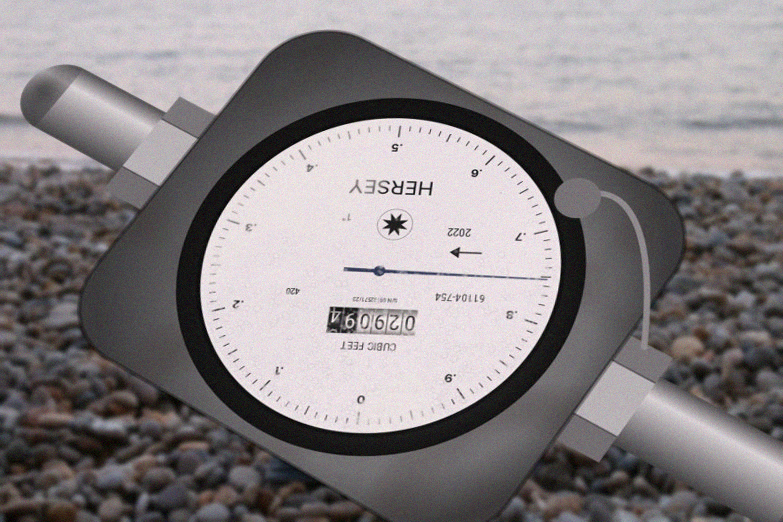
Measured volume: 29093.75 ft³
